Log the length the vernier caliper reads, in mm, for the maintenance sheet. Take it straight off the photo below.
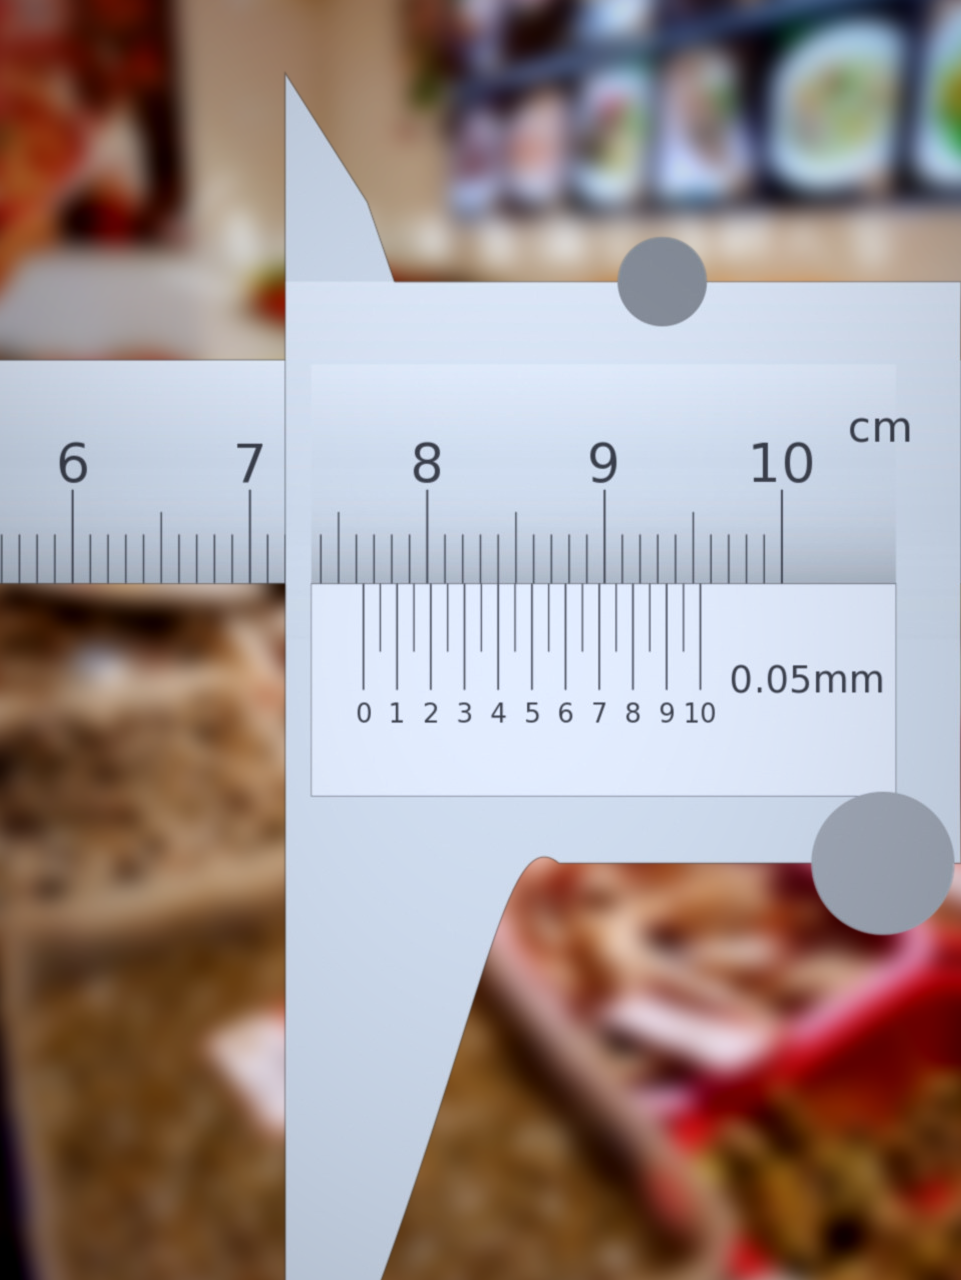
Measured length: 76.4 mm
